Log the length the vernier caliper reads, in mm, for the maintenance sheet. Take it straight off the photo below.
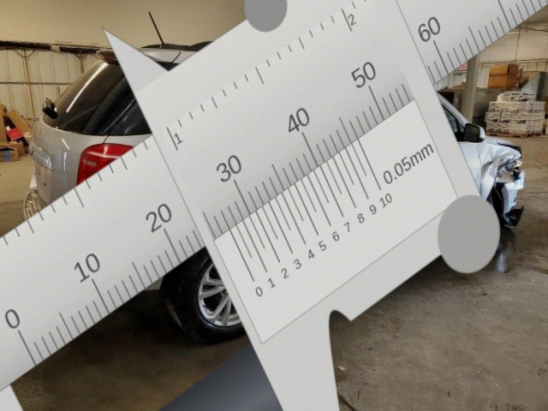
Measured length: 27.0 mm
